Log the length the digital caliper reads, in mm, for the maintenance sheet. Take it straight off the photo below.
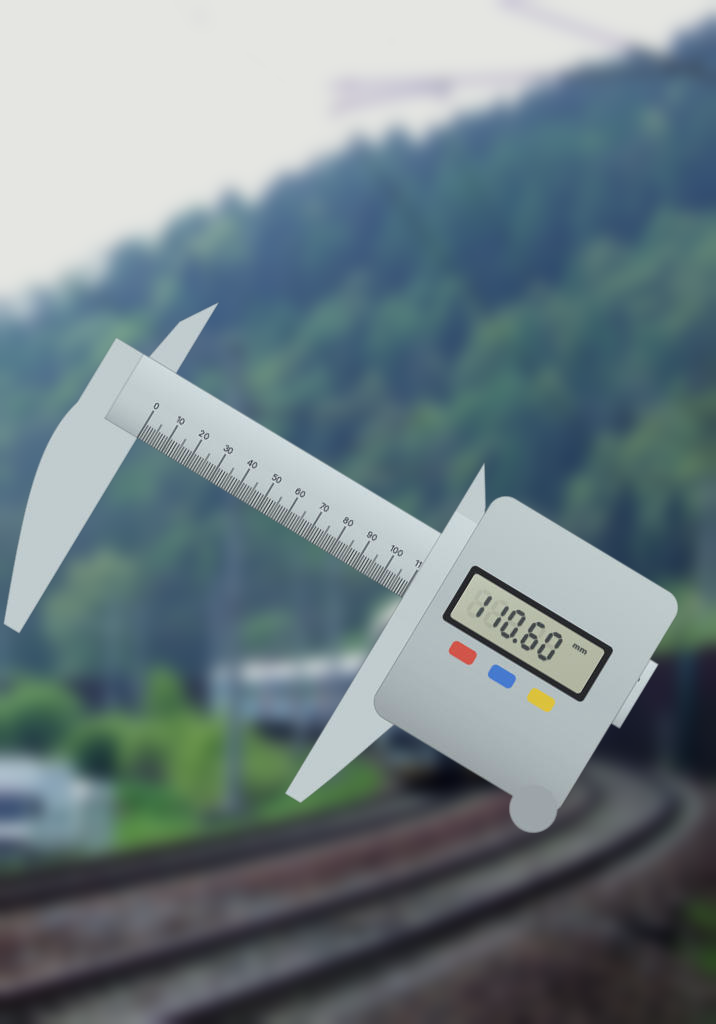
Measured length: 110.60 mm
